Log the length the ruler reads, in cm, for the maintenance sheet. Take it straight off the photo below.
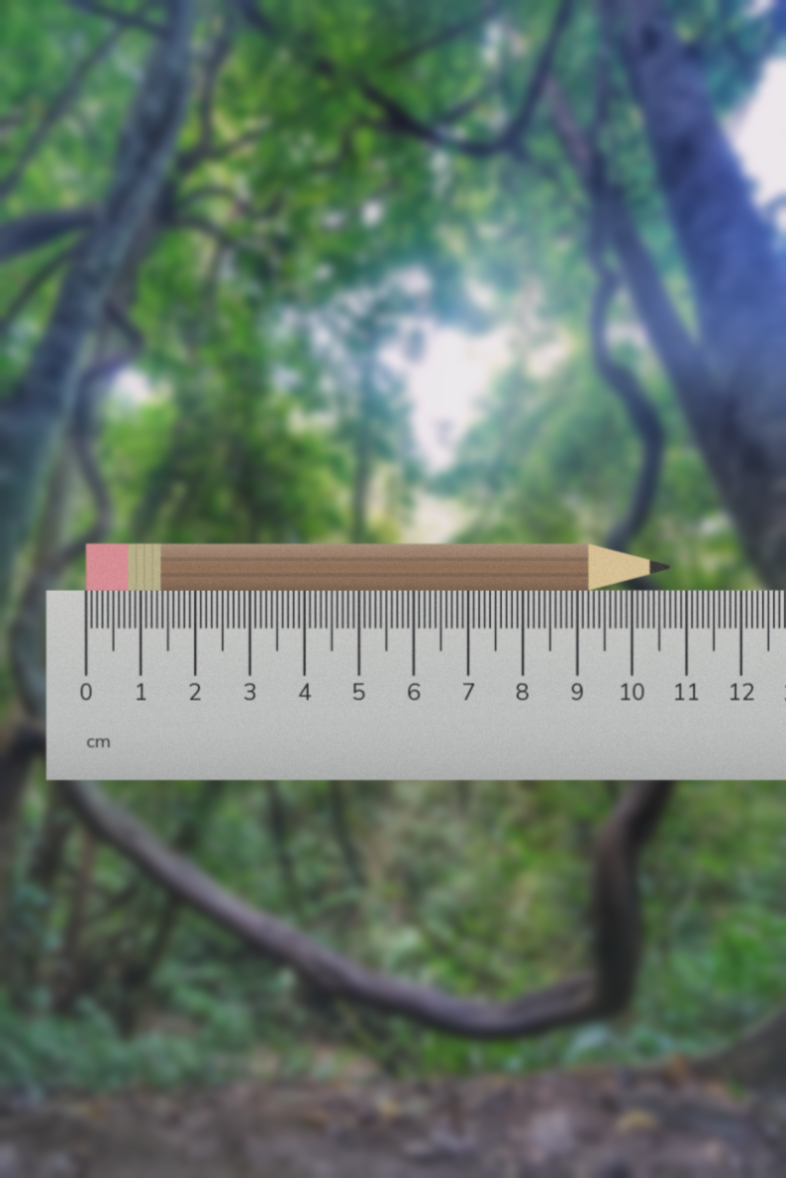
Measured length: 10.7 cm
